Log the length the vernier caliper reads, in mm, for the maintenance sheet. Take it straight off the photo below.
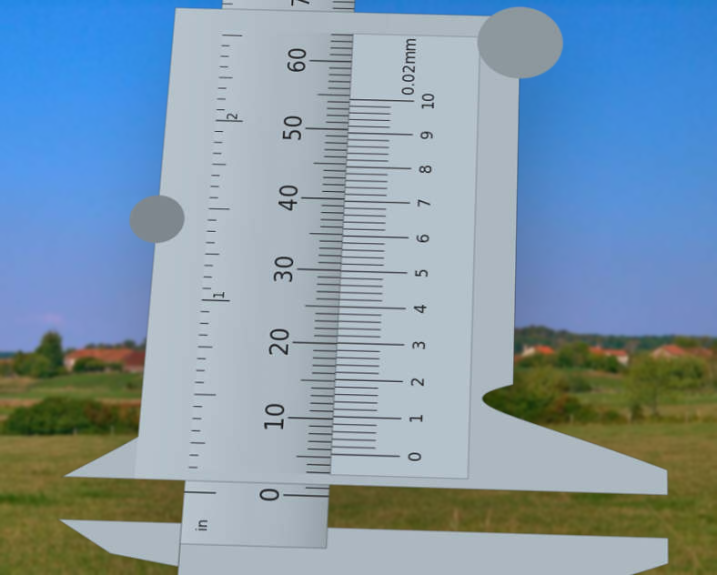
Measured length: 5.4 mm
